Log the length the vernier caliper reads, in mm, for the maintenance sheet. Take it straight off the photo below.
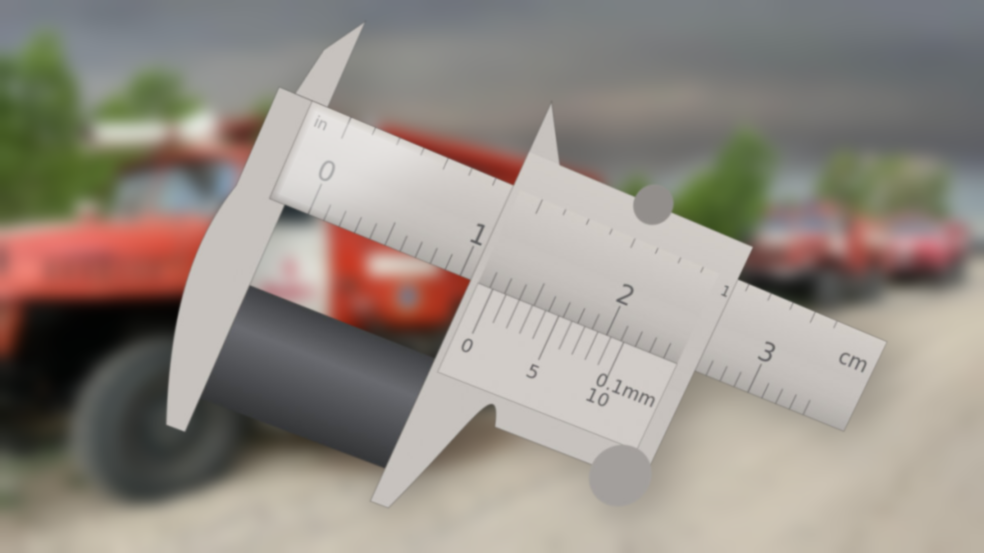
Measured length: 12.2 mm
